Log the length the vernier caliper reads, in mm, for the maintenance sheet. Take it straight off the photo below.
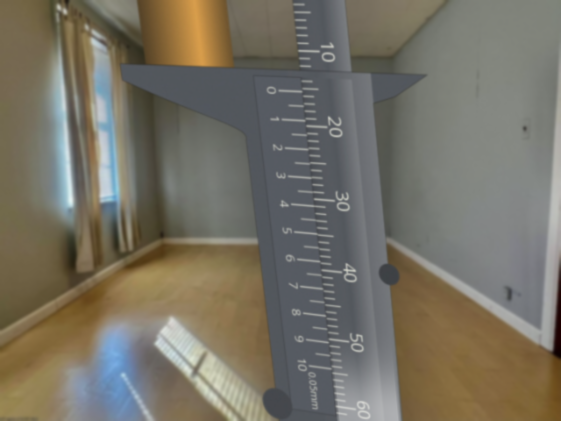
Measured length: 15.4 mm
